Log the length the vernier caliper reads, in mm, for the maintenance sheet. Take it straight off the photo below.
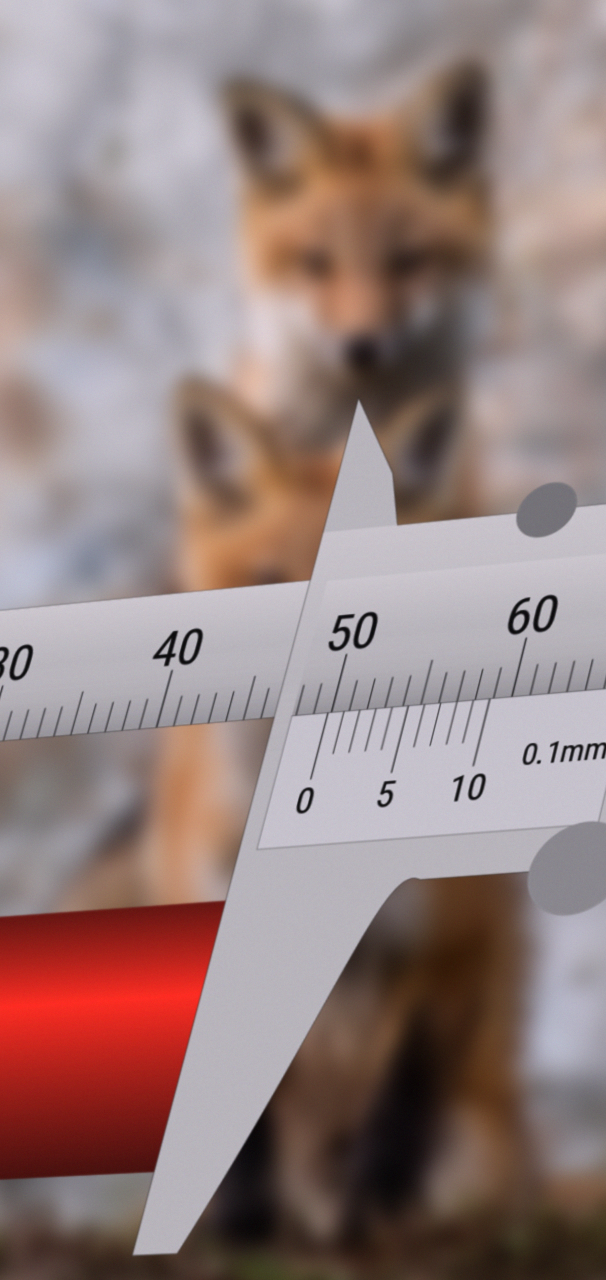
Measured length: 49.8 mm
